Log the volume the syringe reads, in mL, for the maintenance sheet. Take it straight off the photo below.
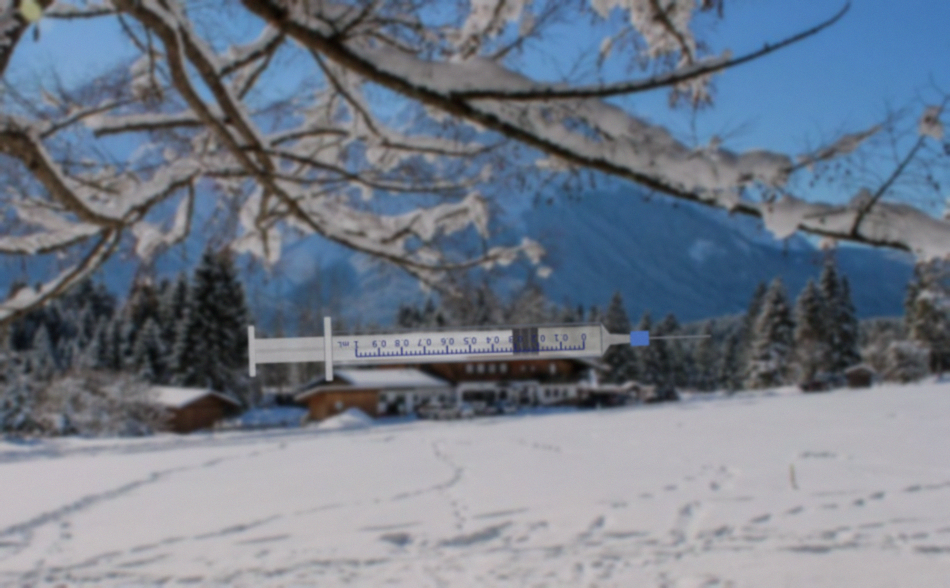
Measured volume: 0.2 mL
